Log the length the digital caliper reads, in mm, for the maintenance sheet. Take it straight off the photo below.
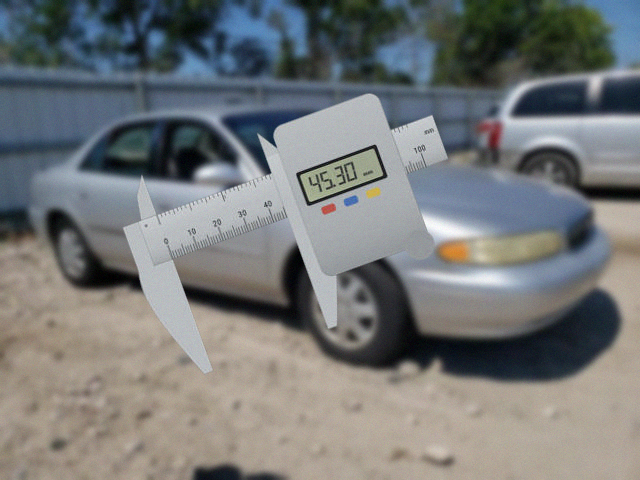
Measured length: 45.30 mm
